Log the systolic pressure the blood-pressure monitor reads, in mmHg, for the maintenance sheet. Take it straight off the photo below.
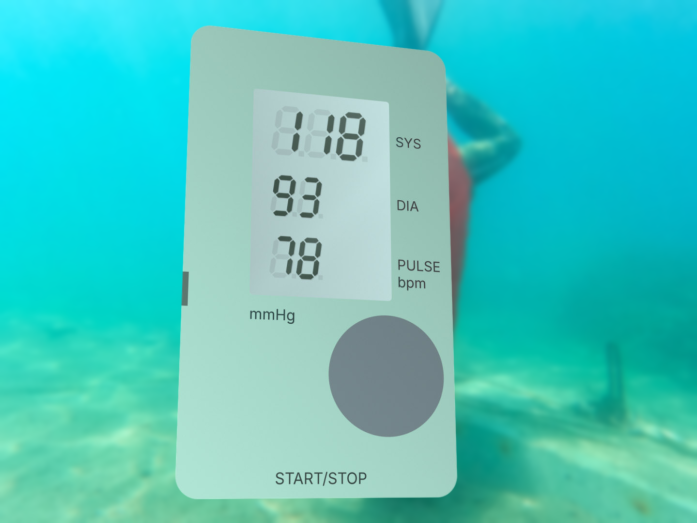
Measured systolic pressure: 118 mmHg
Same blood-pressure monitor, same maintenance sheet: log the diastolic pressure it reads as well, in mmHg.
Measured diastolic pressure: 93 mmHg
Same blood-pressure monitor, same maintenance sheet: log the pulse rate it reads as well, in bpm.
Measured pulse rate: 78 bpm
